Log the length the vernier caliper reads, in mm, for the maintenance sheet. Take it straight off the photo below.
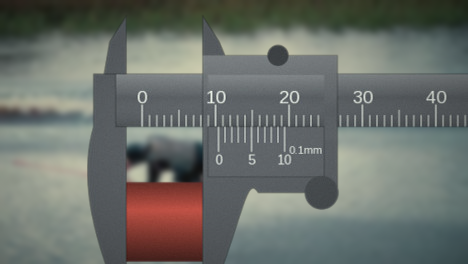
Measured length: 10.4 mm
